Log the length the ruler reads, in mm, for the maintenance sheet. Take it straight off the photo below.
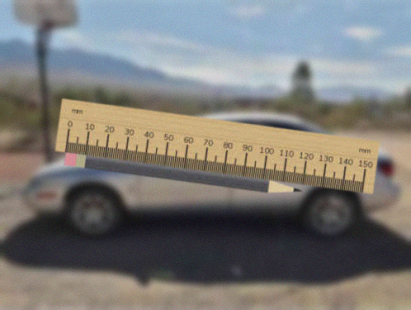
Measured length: 120 mm
